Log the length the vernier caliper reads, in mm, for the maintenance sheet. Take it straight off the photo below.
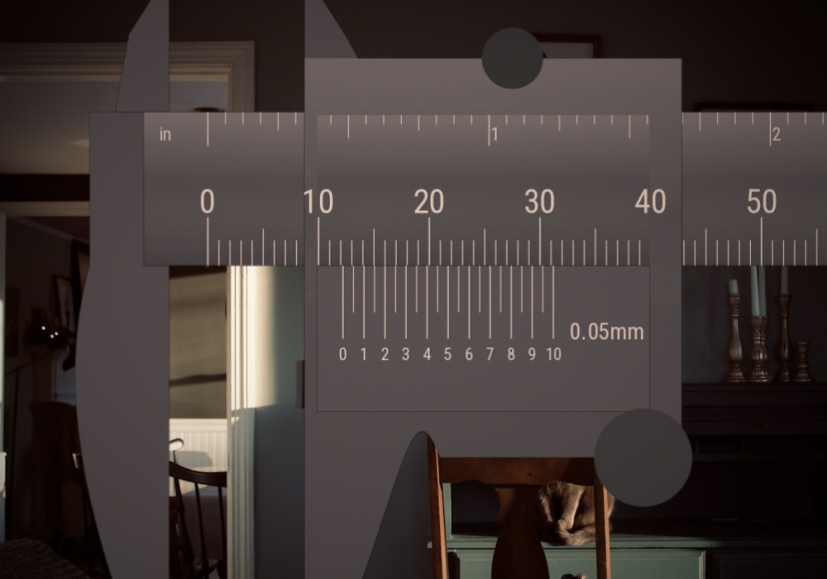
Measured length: 12.2 mm
